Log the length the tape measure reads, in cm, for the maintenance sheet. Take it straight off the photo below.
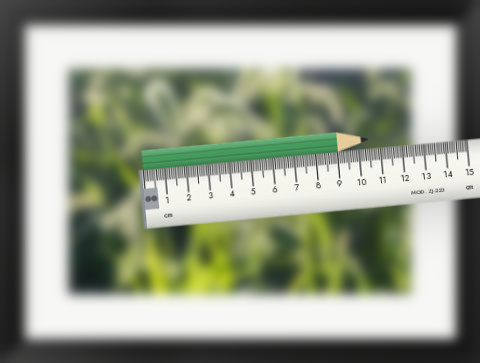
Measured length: 10.5 cm
